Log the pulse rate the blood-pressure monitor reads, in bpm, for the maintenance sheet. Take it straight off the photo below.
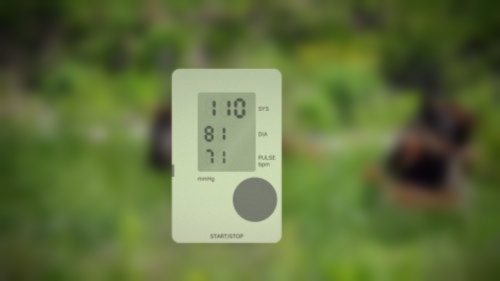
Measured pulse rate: 71 bpm
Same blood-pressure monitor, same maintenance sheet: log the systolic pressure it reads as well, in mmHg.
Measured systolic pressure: 110 mmHg
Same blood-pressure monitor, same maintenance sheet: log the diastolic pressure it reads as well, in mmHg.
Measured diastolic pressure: 81 mmHg
